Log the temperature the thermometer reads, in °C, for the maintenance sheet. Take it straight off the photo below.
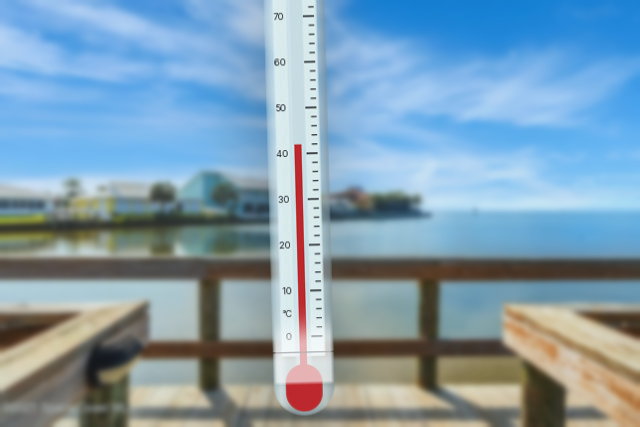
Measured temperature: 42 °C
